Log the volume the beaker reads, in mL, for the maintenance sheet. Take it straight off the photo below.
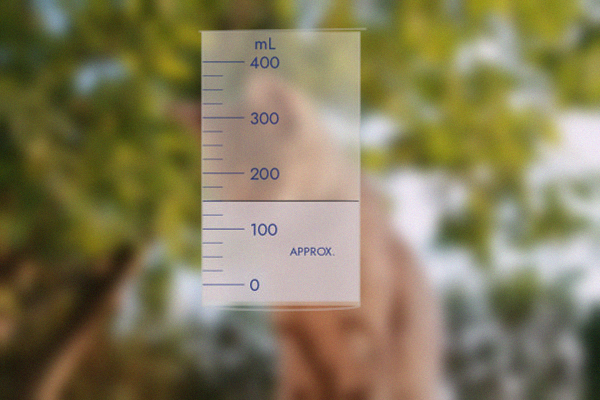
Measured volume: 150 mL
